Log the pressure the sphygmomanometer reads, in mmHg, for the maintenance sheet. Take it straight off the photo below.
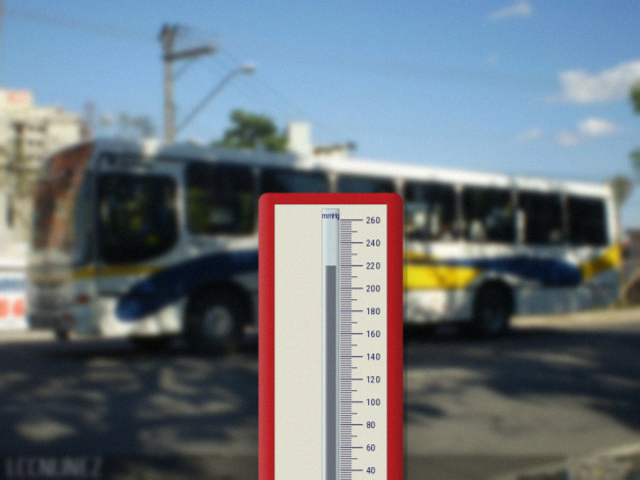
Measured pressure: 220 mmHg
